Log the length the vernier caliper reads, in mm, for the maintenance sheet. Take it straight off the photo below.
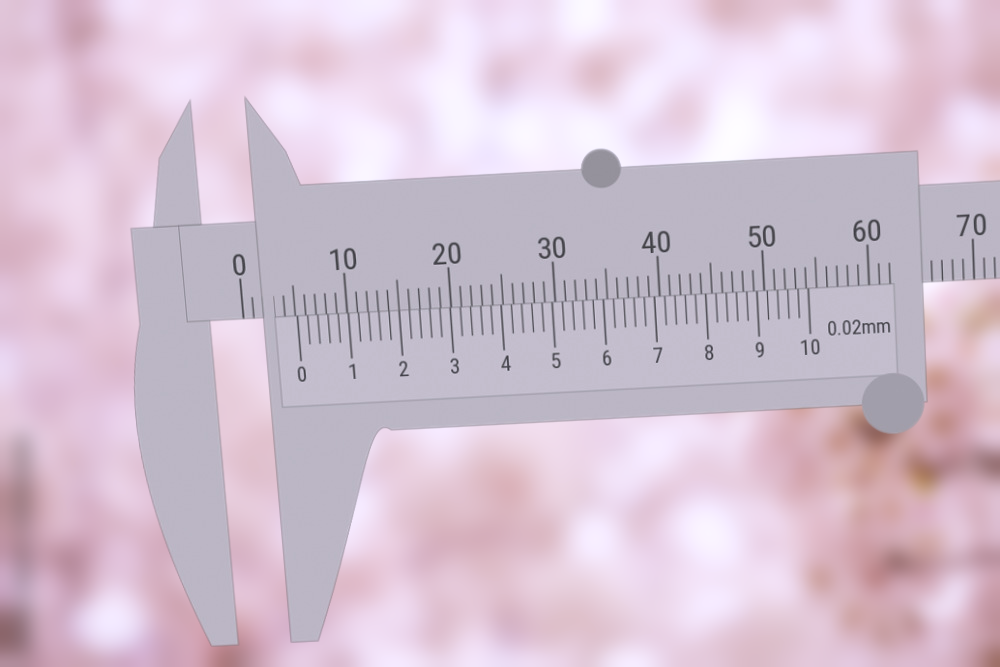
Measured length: 5.2 mm
